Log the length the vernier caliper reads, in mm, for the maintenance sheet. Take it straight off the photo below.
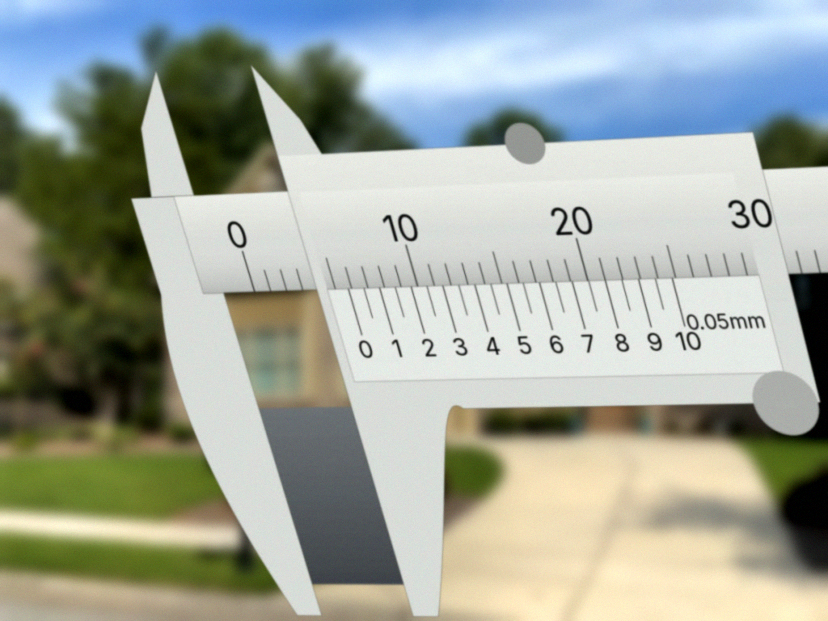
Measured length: 5.8 mm
